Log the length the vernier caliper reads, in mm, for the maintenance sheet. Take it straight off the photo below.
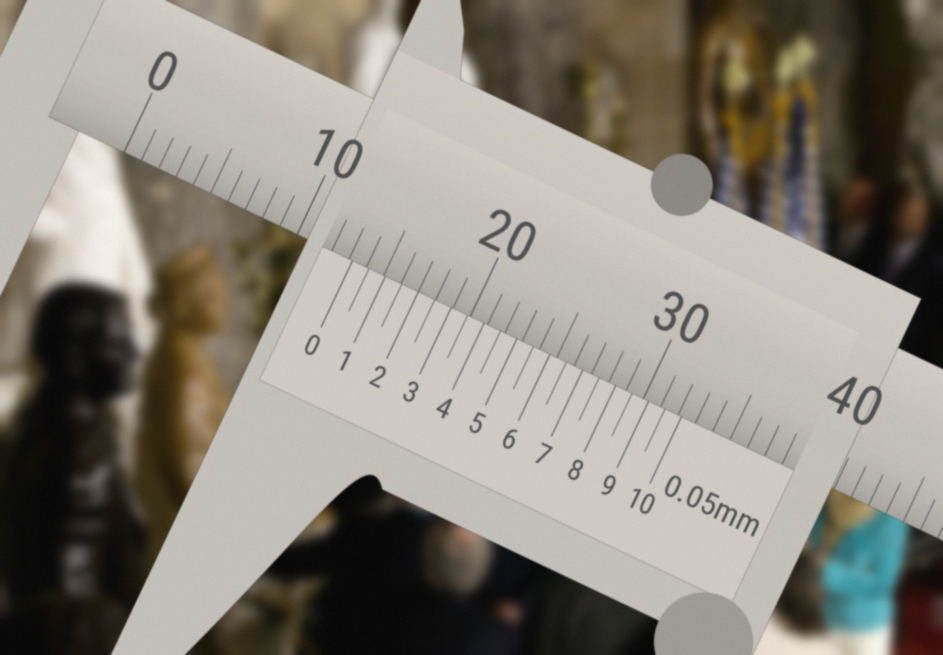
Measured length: 13.2 mm
